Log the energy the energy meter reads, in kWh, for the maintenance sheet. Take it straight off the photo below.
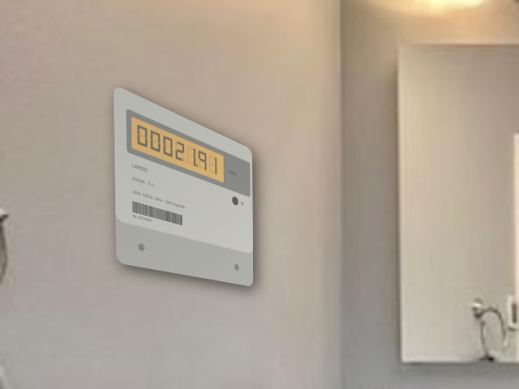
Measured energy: 21.91 kWh
